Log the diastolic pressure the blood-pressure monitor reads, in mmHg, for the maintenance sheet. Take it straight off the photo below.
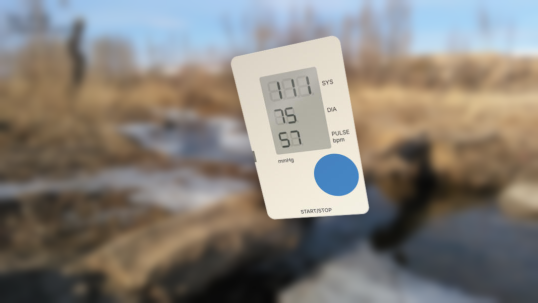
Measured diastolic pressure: 75 mmHg
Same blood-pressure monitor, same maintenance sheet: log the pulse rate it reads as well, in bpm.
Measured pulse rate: 57 bpm
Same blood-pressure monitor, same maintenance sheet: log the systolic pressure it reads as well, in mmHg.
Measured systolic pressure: 111 mmHg
